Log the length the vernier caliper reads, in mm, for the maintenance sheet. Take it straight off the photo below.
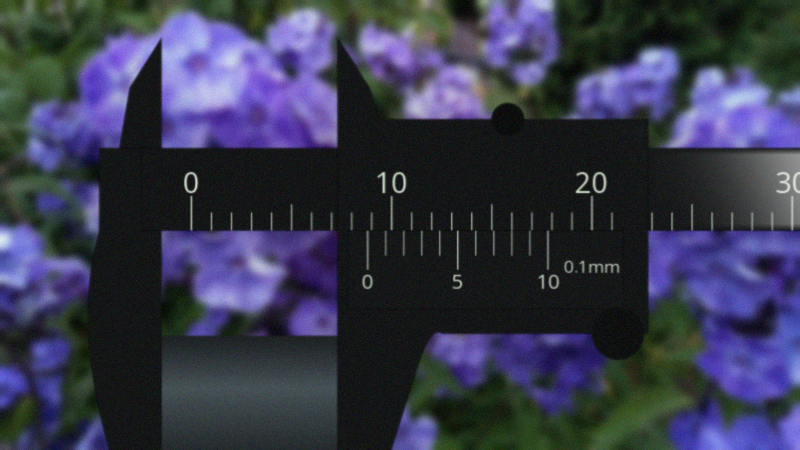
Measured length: 8.8 mm
